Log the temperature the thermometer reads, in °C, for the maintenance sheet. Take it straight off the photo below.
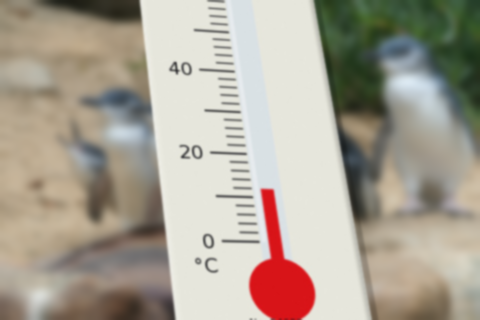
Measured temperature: 12 °C
